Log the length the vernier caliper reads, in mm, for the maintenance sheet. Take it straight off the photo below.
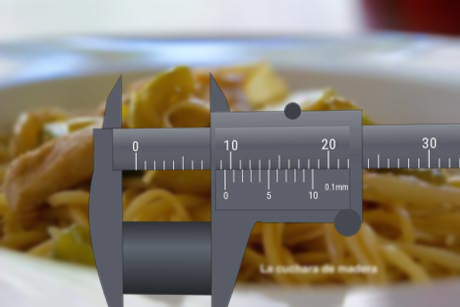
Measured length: 9.4 mm
